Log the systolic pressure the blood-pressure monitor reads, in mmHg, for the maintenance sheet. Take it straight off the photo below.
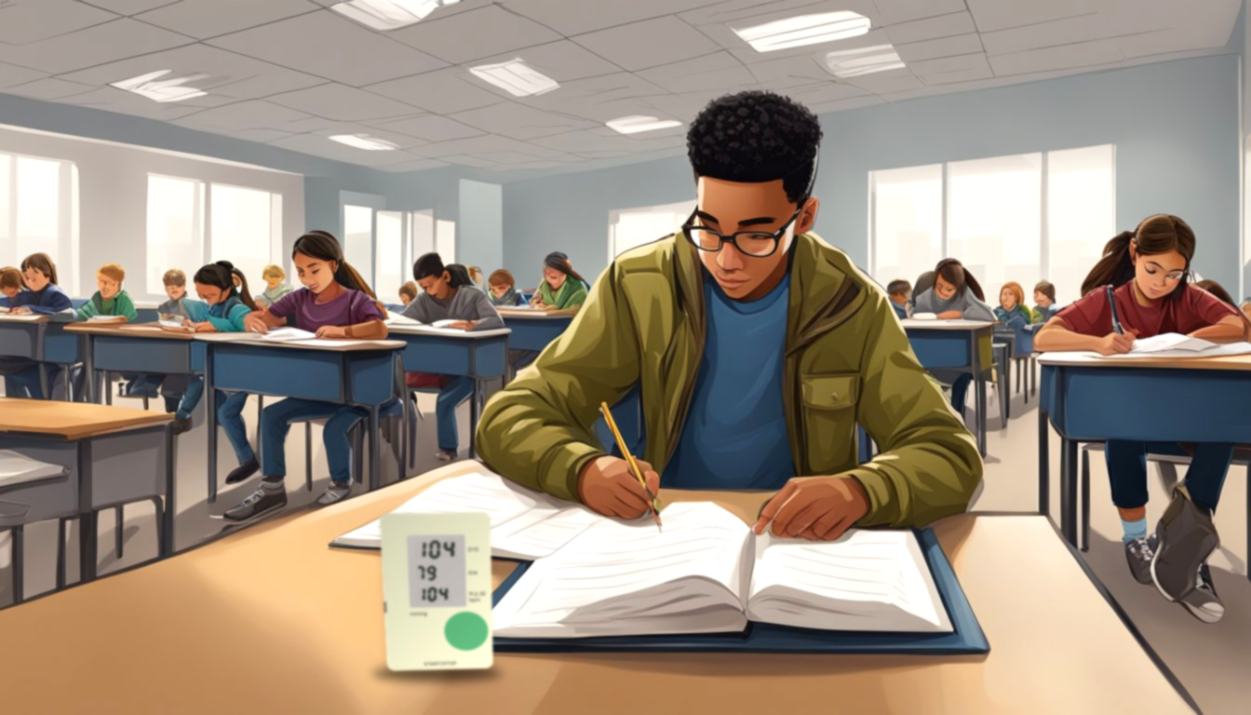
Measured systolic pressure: 104 mmHg
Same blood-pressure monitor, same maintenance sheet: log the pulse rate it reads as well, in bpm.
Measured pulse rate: 104 bpm
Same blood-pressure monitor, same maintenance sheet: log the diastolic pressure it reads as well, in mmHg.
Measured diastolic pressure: 79 mmHg
